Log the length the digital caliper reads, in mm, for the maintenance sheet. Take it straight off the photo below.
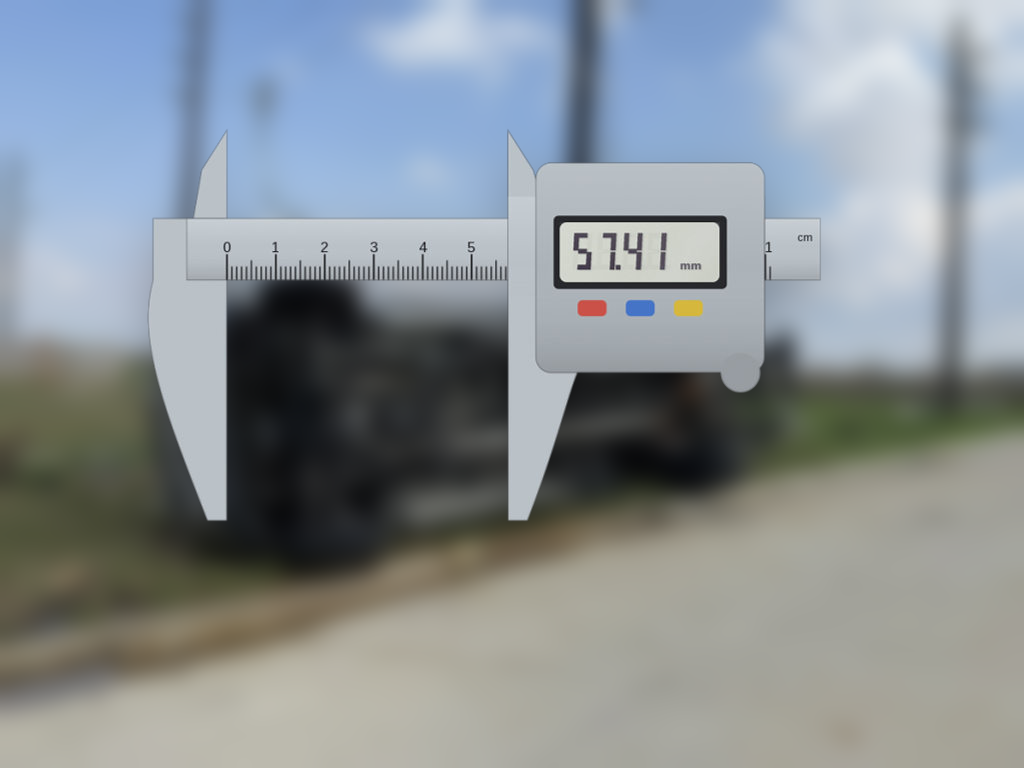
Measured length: 57.41 mm
